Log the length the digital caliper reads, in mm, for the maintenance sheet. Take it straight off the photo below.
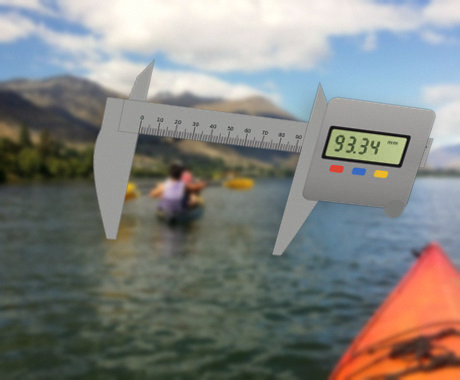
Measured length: 93.34 mm
